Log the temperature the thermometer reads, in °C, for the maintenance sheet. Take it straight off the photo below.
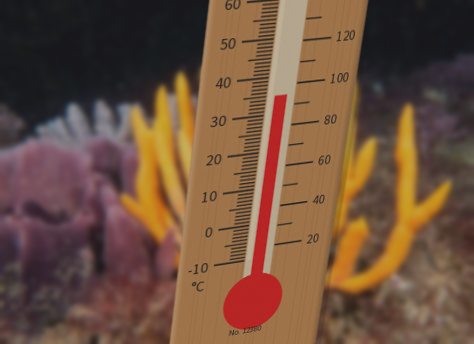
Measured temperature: 35 °C
